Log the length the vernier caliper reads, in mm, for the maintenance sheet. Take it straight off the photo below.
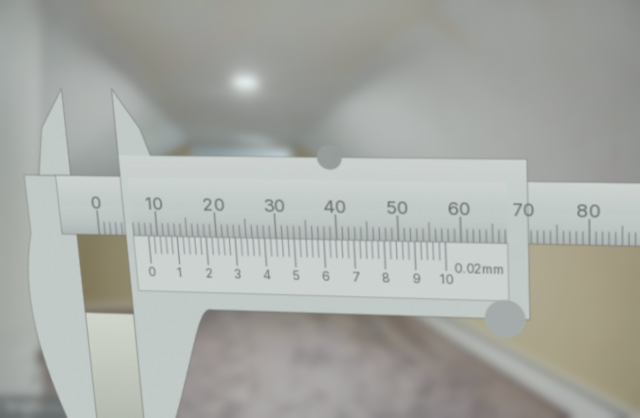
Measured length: 8.5 mm
